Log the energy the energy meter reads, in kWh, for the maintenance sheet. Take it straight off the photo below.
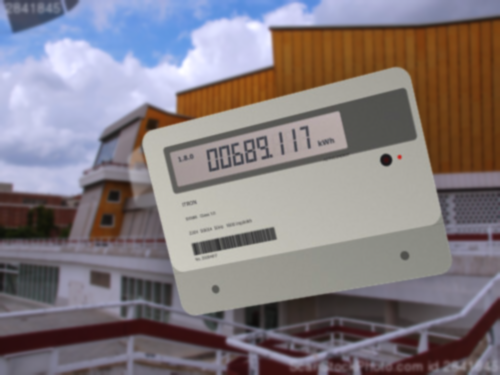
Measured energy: 689.117 kWh
